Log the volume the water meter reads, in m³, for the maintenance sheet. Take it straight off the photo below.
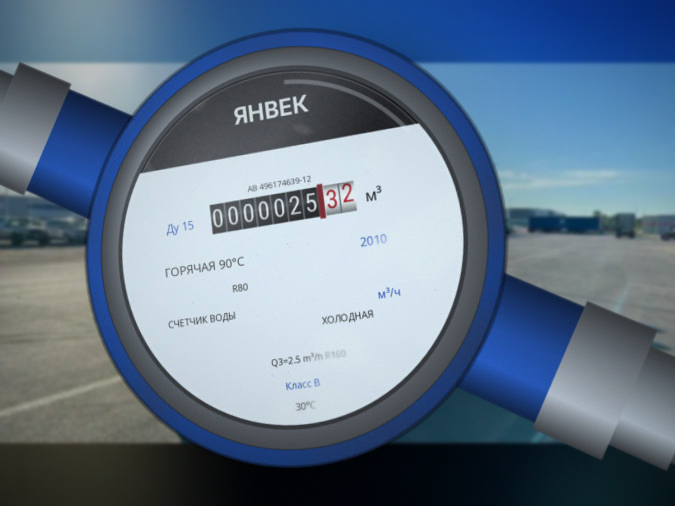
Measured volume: 25.32 m³
